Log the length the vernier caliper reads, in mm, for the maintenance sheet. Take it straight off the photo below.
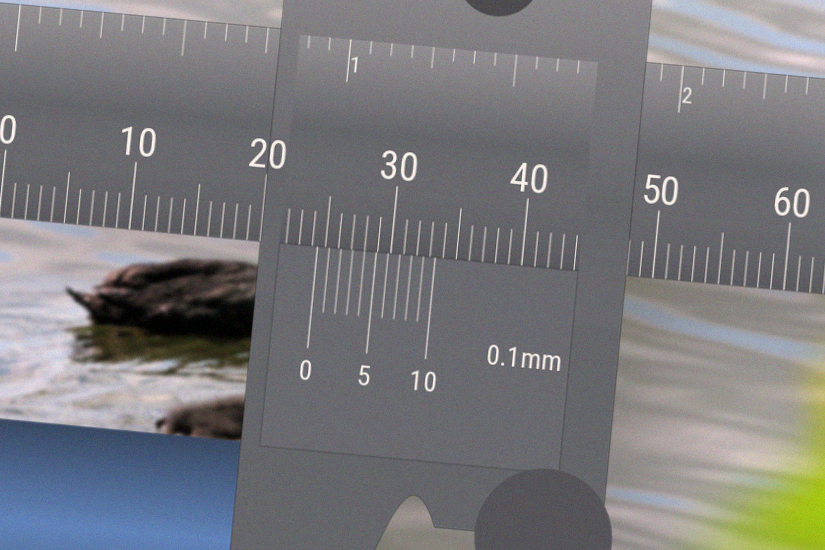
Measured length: 24.4 mm
